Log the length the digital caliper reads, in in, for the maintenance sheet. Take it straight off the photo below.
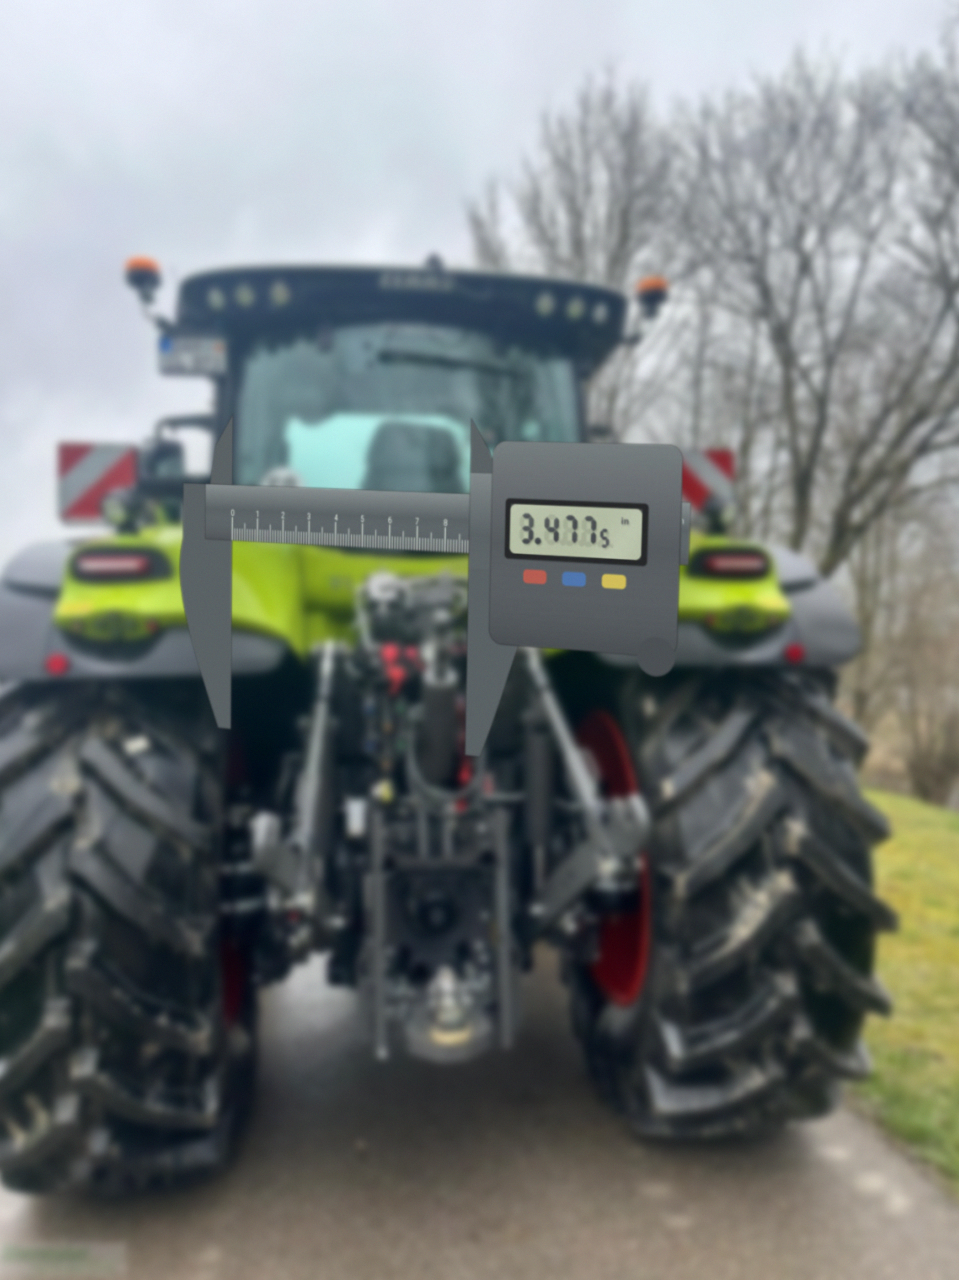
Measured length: 3.4775 in
